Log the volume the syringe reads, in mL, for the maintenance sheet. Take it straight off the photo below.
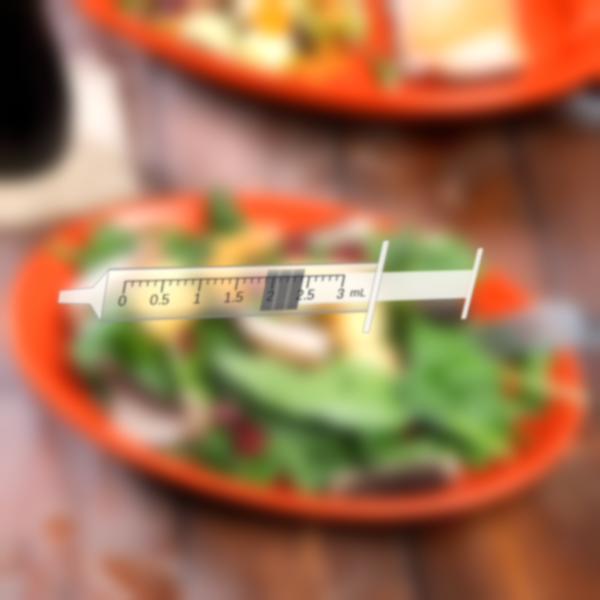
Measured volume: 1.9 mL
